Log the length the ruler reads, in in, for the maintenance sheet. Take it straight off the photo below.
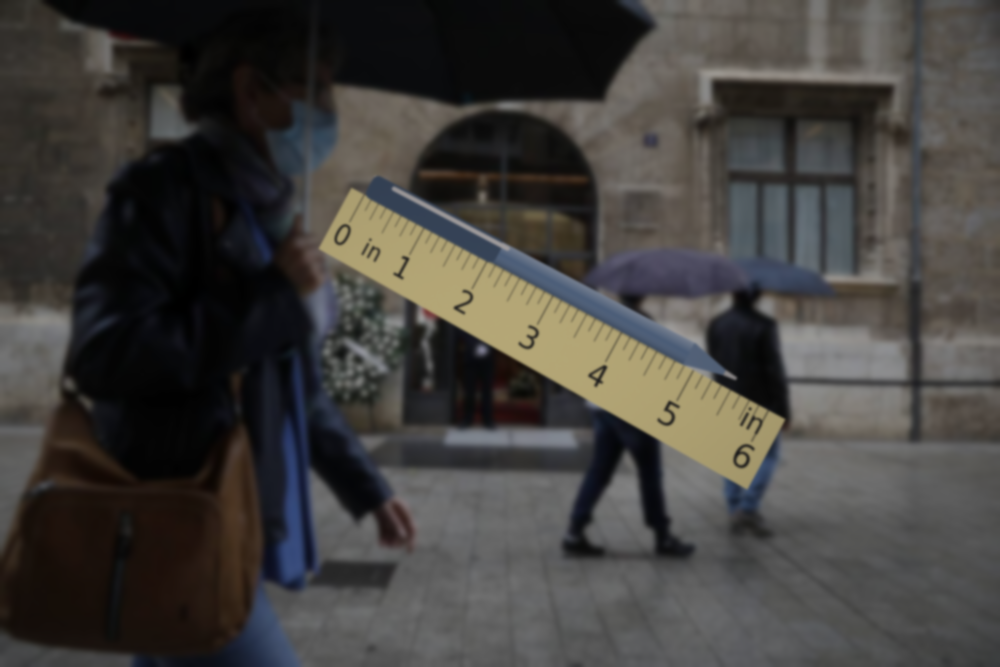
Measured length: 5.5 in
